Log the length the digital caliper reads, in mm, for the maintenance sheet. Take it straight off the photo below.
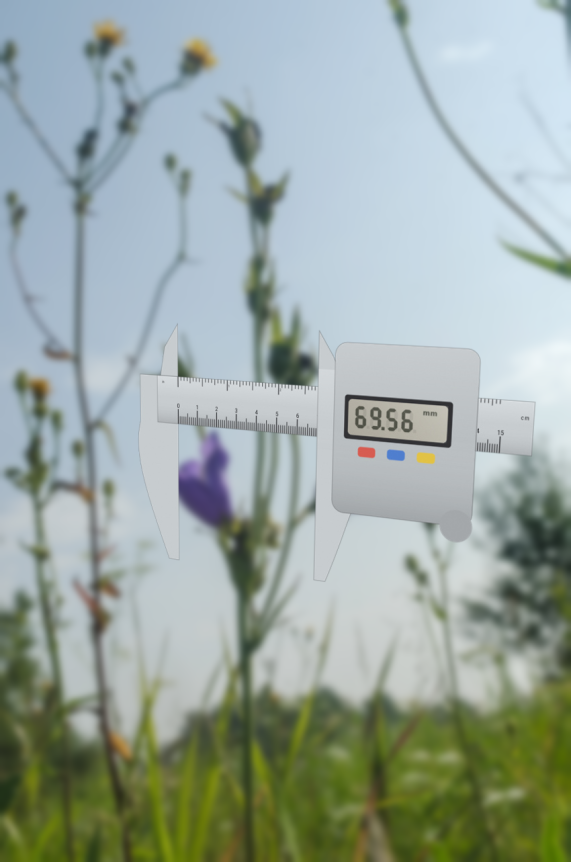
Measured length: 69.56 mm
